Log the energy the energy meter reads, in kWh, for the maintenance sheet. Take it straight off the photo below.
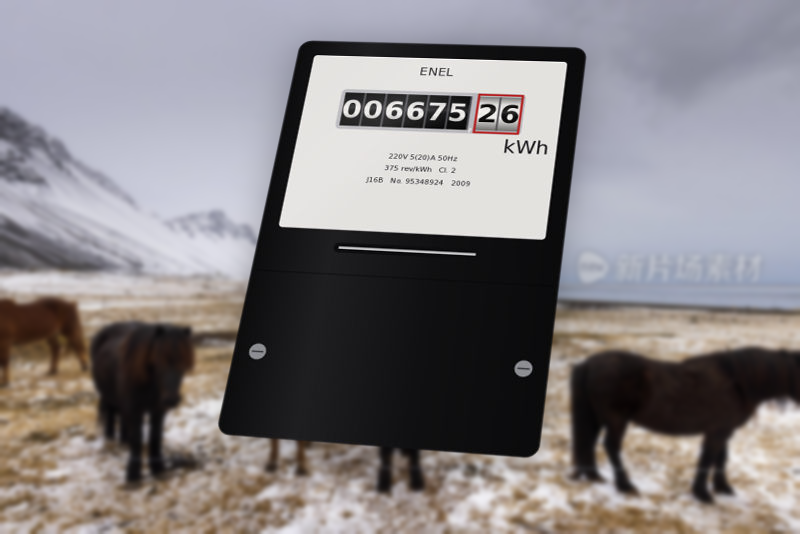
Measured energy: 6675.26 kWh
